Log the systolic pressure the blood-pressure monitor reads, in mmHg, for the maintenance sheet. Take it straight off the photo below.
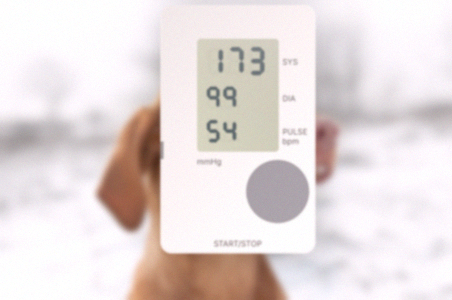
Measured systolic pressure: 173 mmHg
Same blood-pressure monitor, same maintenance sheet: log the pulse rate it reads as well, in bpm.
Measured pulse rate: 54 bpm
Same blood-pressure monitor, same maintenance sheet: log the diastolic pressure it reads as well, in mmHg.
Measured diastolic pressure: 99 mmHg
